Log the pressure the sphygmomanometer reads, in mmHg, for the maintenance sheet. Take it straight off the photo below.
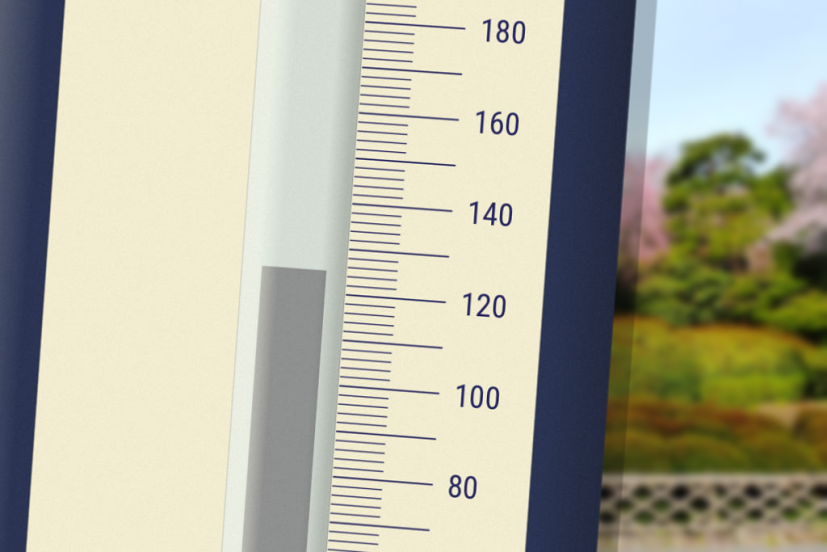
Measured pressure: 125 mmHg
